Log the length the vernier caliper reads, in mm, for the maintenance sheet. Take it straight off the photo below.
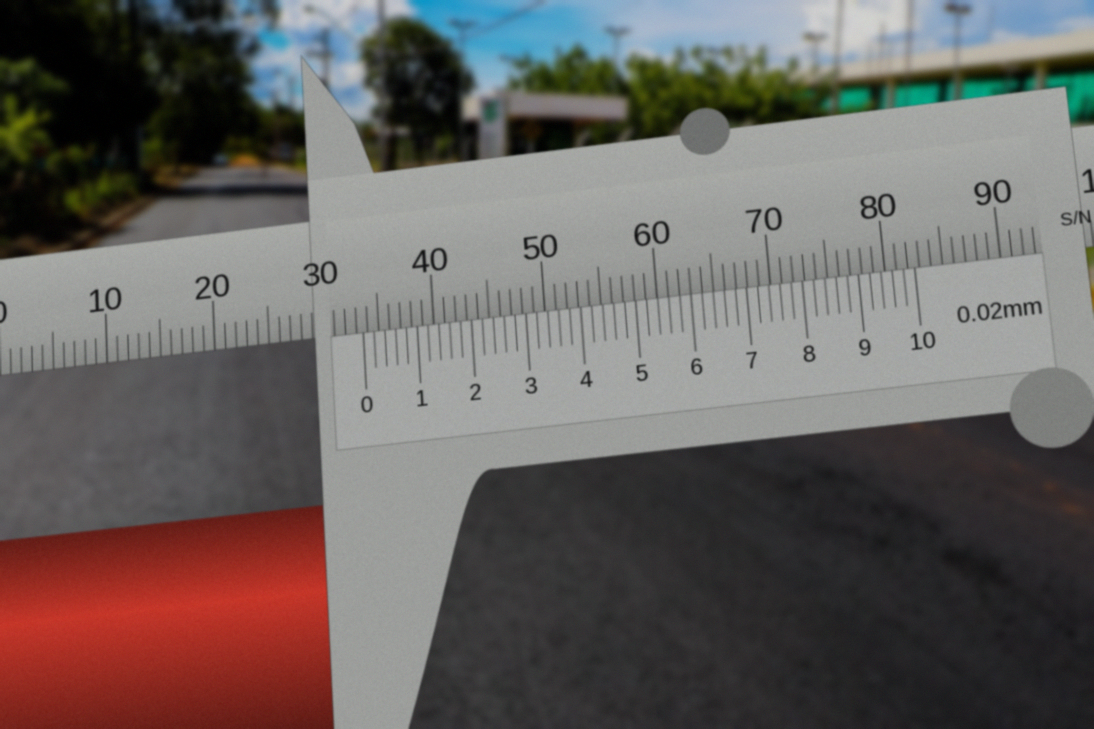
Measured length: 33.6 mm
